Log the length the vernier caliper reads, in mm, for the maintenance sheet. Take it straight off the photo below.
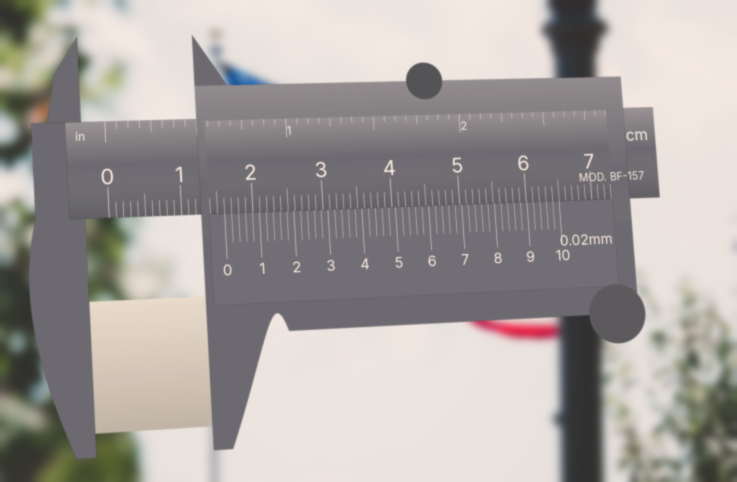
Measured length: 16.0 mm
